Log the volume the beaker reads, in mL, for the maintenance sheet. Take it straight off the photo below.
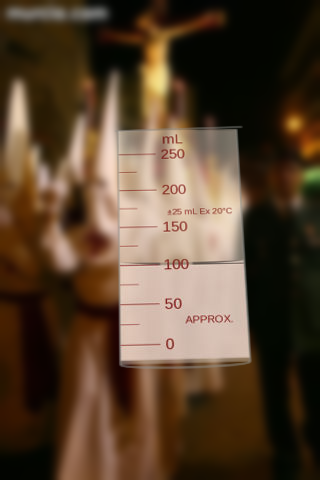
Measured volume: 100 mL
